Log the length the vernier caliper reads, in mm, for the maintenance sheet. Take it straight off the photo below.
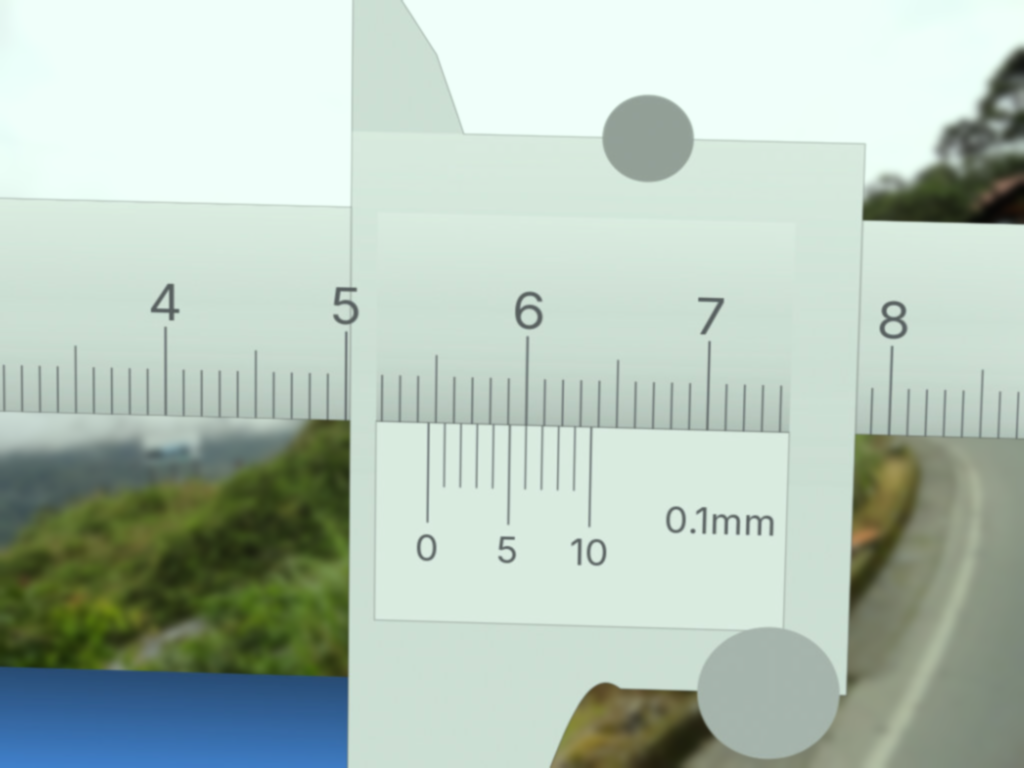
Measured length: 54.6 mm
